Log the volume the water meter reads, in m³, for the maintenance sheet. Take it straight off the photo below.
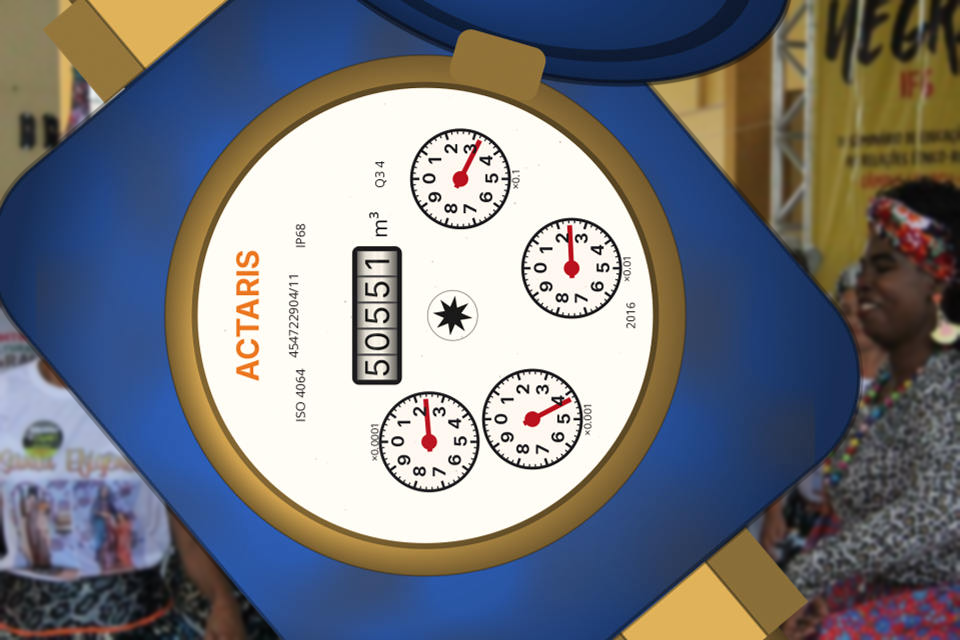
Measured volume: 50551.3242 m³
